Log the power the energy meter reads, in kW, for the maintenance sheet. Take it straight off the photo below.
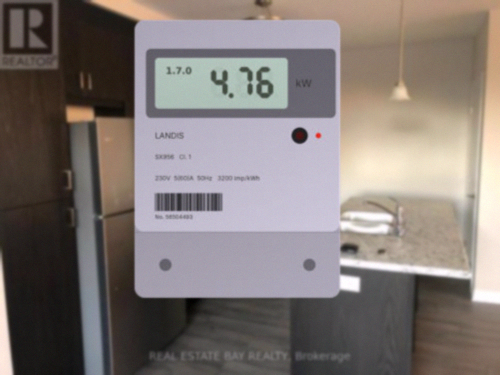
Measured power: 4.76 kW
